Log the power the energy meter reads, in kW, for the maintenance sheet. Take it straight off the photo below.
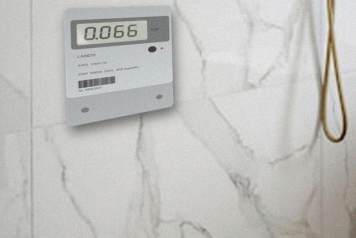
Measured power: 0.066 kW
